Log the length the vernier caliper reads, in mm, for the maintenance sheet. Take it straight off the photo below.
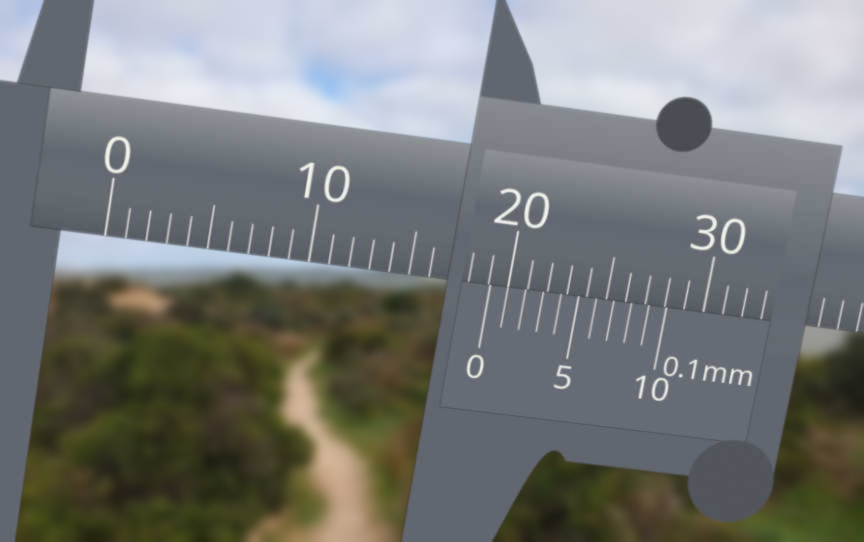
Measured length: 19.1 mm
